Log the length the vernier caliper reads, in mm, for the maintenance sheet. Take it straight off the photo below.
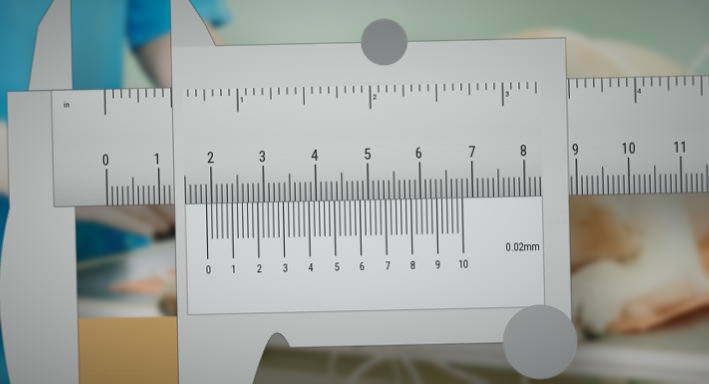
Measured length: 19.0 mm
